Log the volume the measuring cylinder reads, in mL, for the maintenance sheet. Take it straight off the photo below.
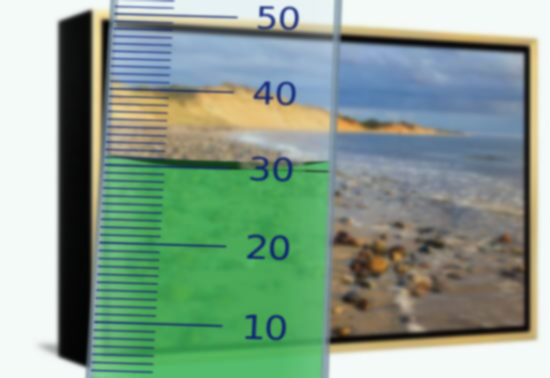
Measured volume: 30 mL
